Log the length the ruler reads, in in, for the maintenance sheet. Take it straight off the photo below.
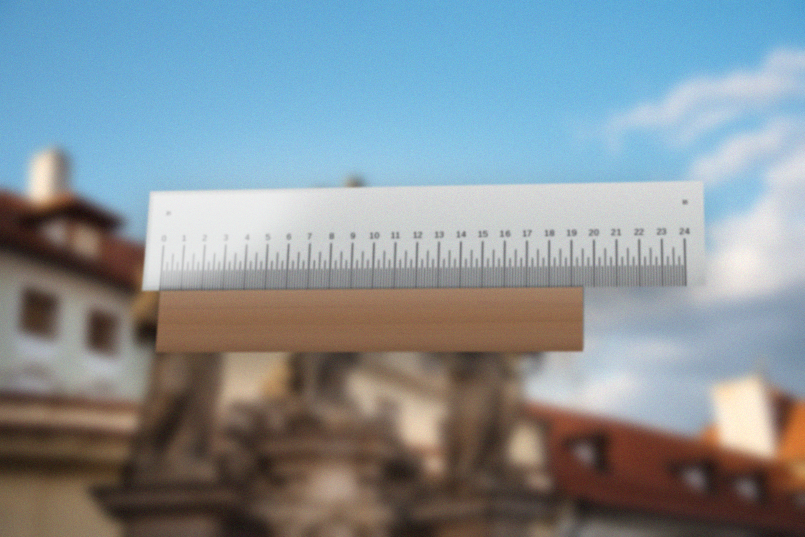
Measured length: 19.5 in
